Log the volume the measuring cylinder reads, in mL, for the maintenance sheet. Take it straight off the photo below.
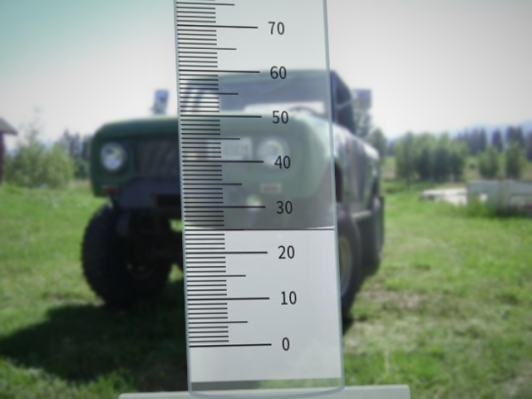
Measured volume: 25 mL
